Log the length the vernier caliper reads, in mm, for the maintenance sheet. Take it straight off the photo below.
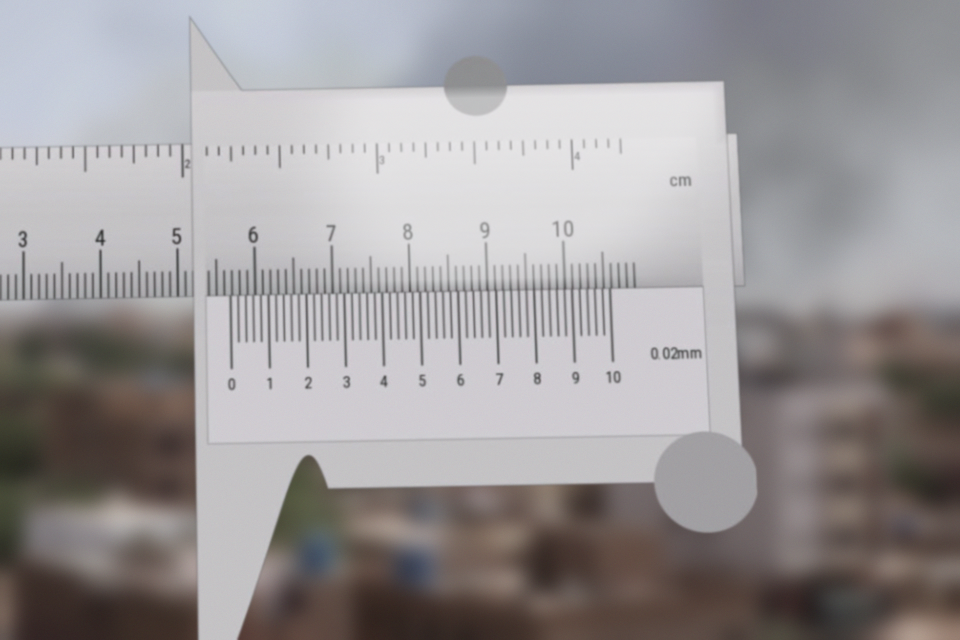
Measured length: 56.8 mm
